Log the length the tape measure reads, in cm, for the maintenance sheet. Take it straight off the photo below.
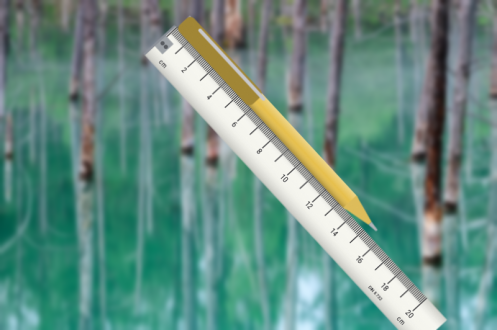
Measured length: 15.5 cm
